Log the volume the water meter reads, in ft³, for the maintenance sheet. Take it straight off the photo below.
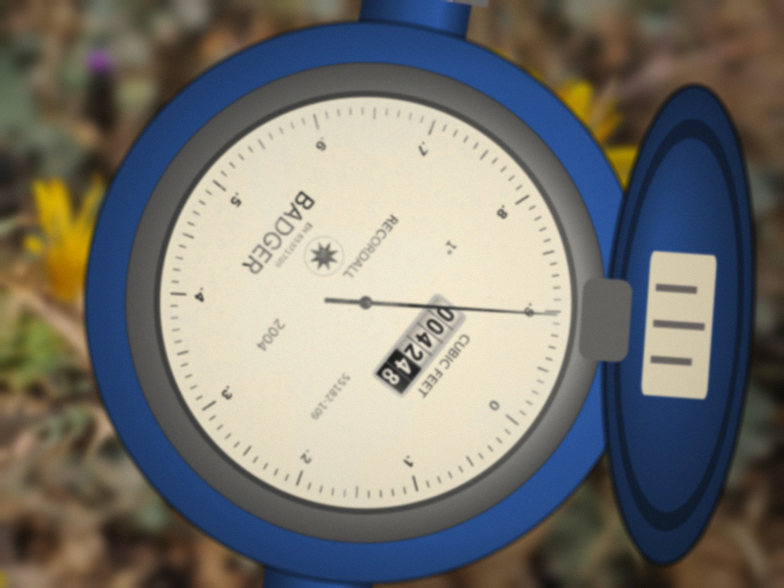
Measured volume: 4247.90 ft³
